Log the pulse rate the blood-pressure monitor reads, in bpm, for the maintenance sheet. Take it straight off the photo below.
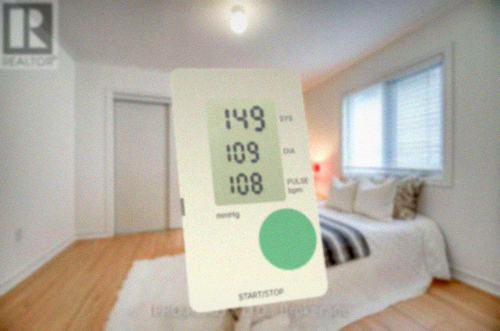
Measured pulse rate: 108 bpm
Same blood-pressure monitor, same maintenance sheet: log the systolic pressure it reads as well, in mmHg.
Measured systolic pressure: 149 mmHg
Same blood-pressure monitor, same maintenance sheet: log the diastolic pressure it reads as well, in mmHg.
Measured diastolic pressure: 109 mmHg
